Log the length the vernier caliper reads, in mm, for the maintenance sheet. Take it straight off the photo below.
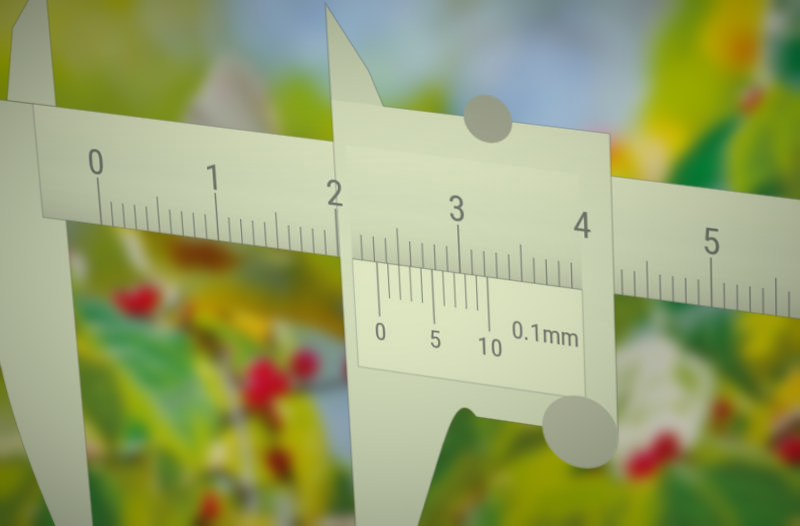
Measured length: 23.2 mm
